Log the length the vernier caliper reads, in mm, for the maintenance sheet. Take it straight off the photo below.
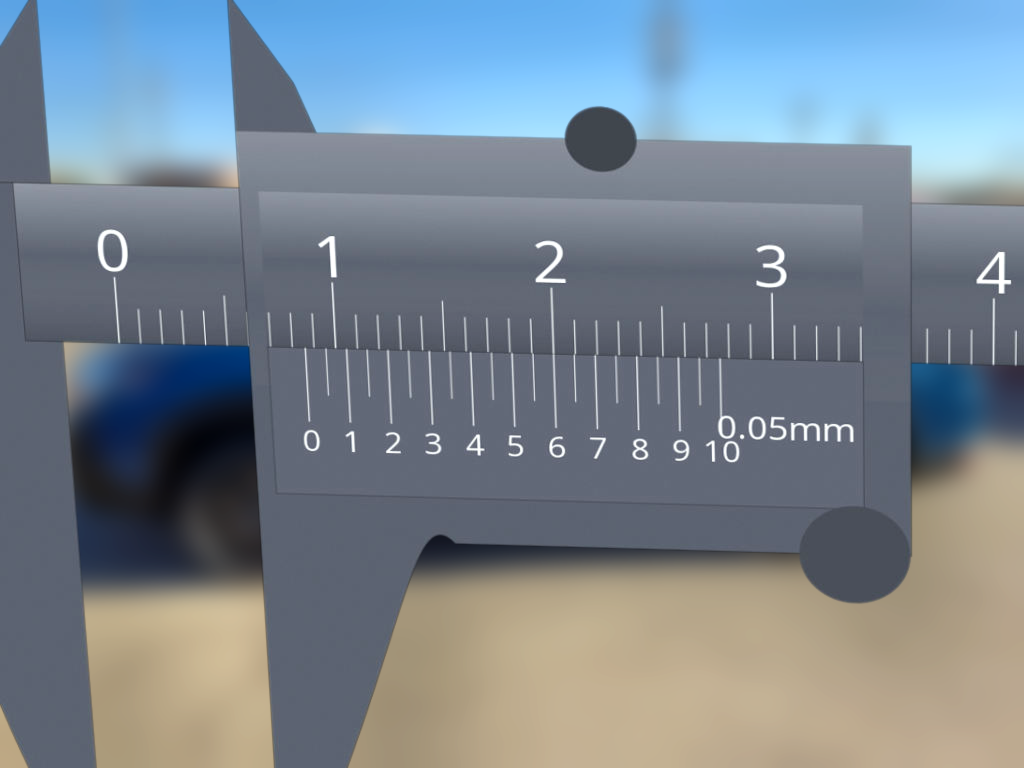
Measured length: 8.6 mm
